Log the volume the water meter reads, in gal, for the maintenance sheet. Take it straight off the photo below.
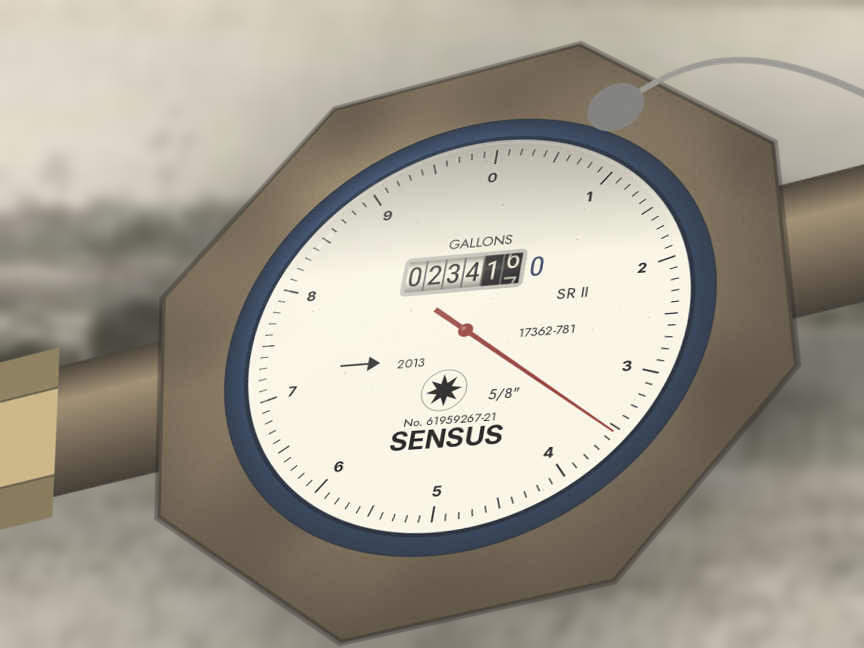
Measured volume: 234163.5 gal
